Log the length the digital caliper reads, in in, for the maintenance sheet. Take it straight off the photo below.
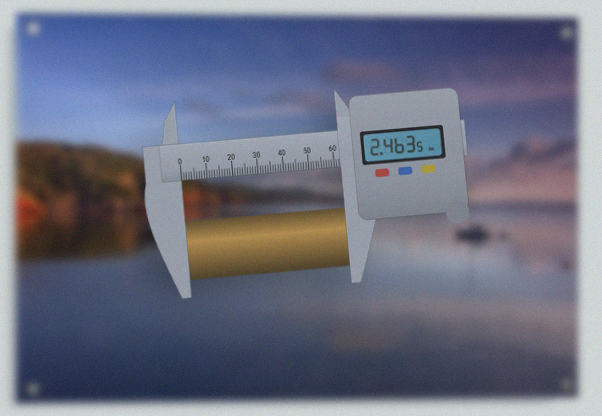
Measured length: 2.4635 in
